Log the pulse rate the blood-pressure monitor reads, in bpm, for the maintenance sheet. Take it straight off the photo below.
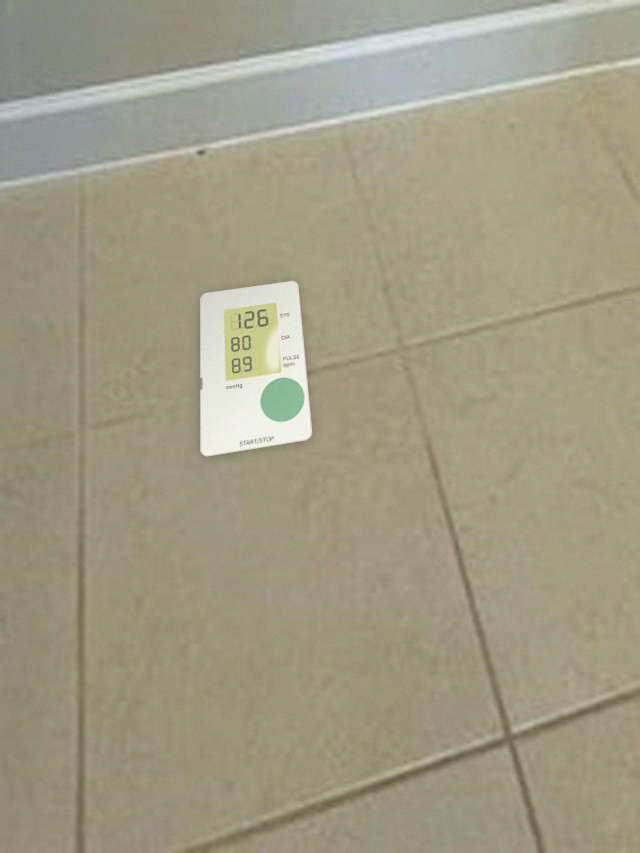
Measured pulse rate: 89 bpm
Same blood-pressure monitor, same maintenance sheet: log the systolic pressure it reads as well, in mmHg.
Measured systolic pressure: 126 mmHg
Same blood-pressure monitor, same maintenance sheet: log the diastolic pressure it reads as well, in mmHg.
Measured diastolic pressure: 80 mmHg
